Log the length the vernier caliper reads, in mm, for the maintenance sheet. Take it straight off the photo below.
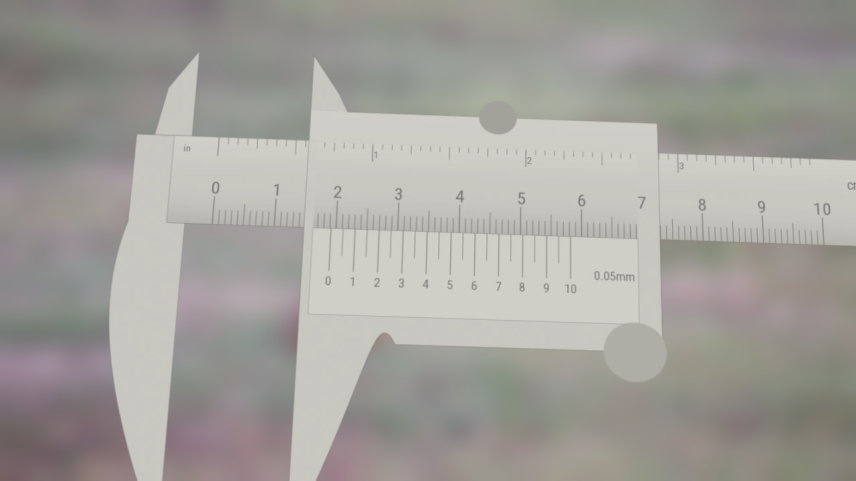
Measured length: 19.2 mm
